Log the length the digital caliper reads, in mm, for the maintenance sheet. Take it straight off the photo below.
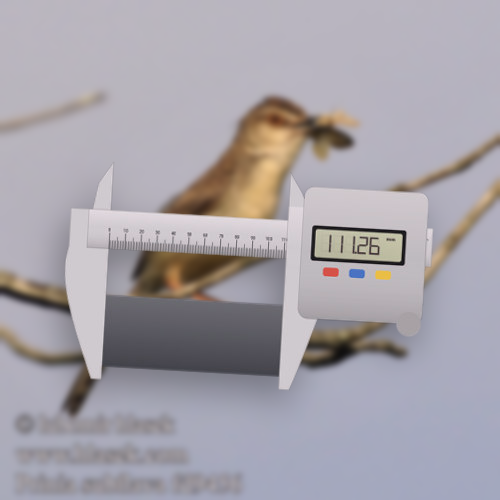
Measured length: 111.26 mm
